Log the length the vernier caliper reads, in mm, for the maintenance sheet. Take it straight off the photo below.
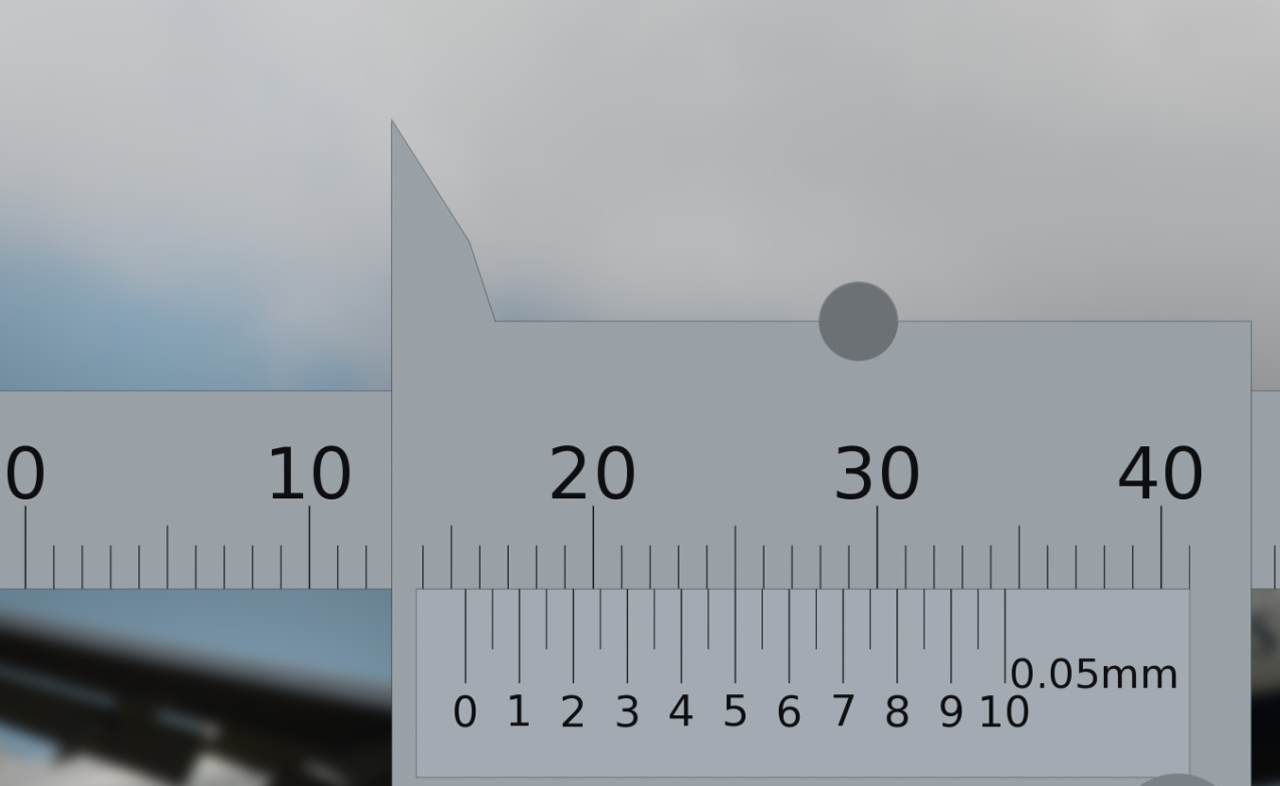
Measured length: 15.50 mm
